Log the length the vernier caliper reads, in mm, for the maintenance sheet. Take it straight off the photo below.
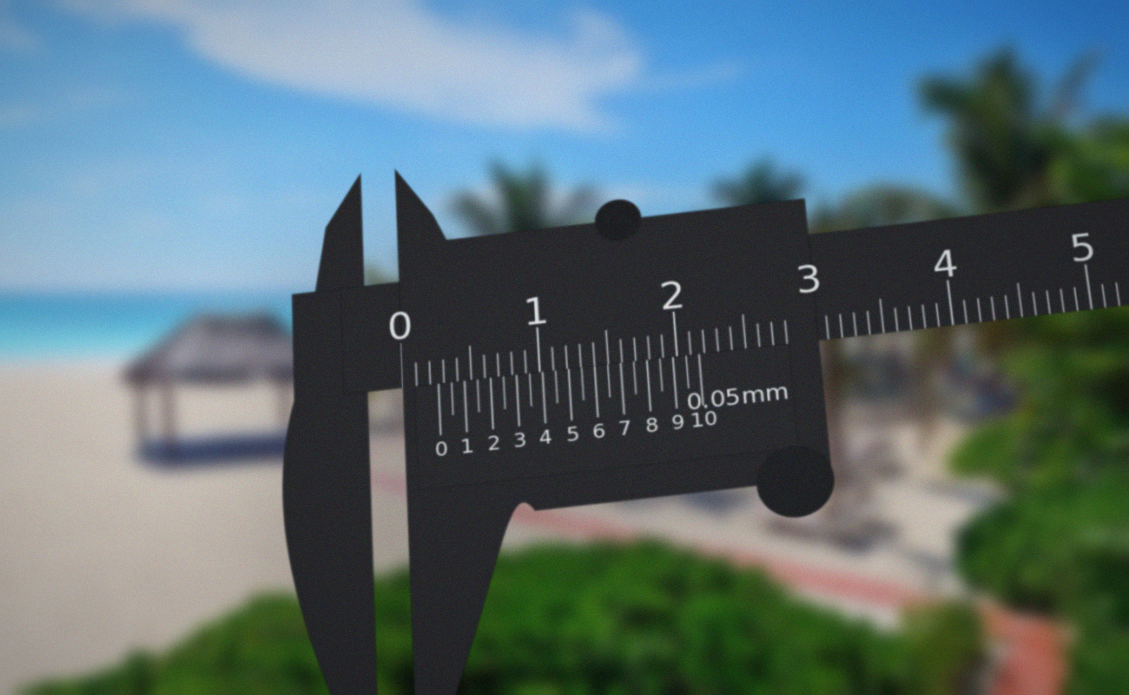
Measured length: 2.6 mm
